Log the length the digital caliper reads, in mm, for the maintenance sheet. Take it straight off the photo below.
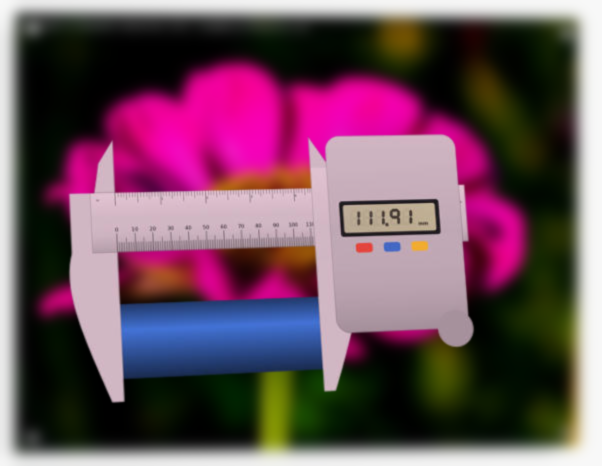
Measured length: 111.91 mm
